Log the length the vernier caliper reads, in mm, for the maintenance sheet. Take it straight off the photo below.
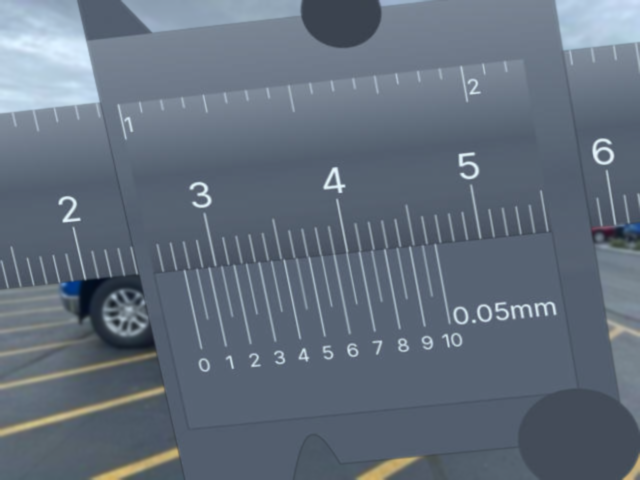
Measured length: 27.6 mm
